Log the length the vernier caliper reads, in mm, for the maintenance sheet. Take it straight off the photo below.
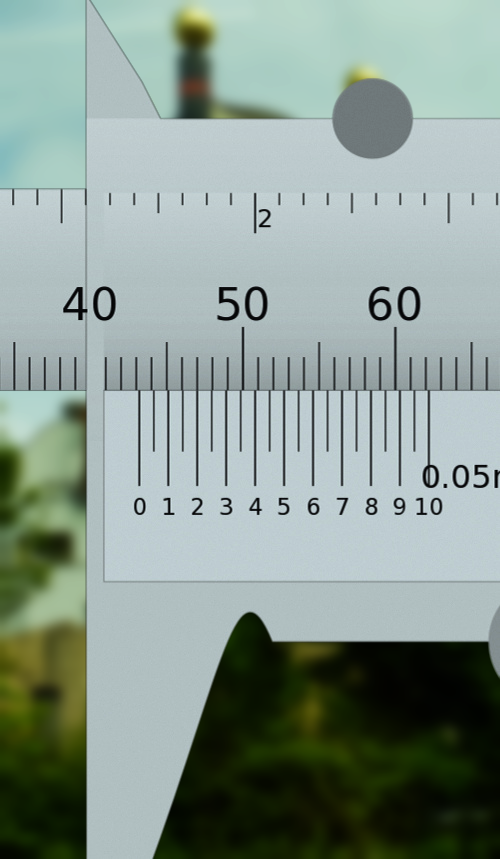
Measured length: 43.2 mm
